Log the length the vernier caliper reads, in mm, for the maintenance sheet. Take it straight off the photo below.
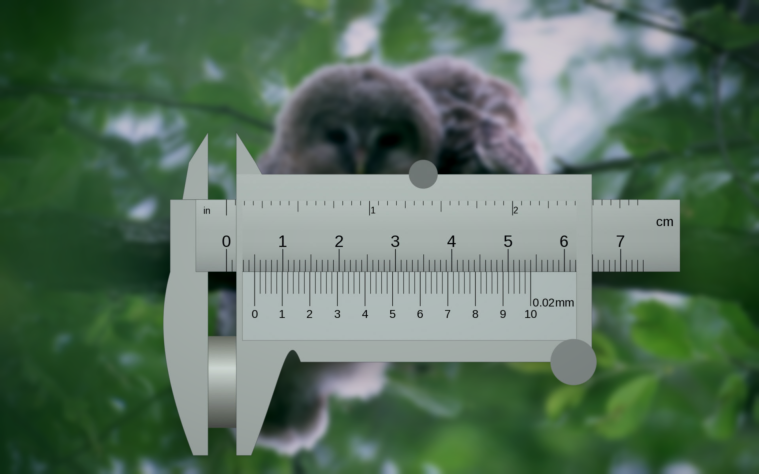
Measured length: 5.0 mm
